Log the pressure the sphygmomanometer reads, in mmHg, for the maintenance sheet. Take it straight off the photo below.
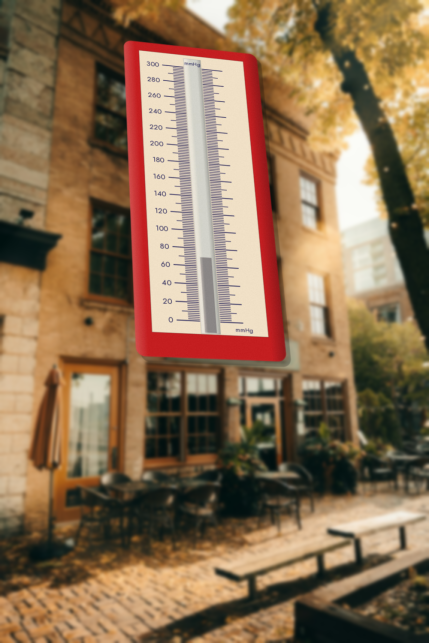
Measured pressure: 70 mmHg
